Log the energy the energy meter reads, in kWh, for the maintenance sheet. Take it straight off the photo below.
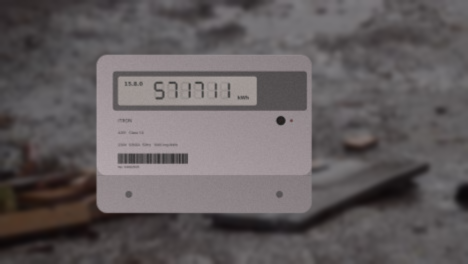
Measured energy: 571711 kWh
